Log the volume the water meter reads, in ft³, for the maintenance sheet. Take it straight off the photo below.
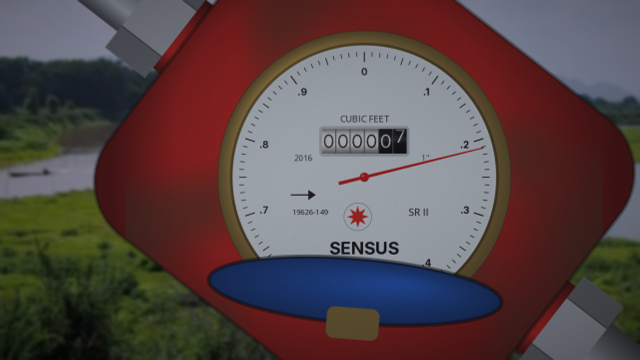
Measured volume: 7.21 ft³
